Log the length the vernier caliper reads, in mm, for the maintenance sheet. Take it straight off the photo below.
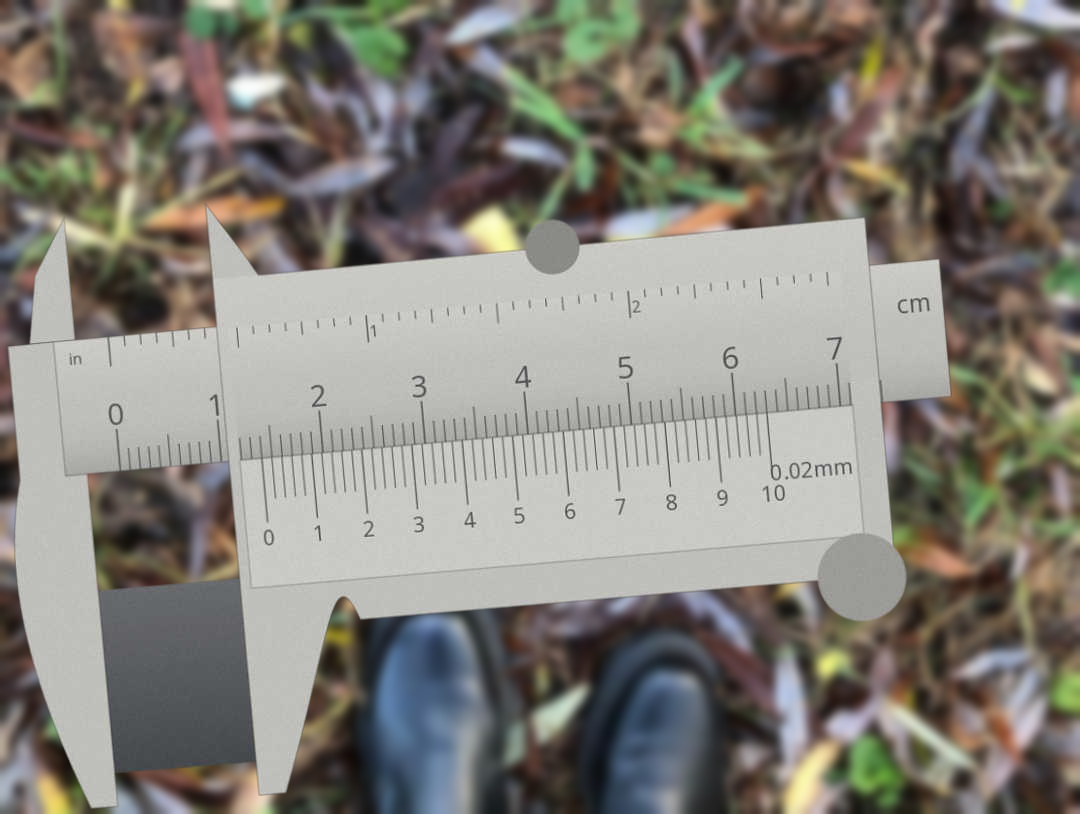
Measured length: 14.0 mm
